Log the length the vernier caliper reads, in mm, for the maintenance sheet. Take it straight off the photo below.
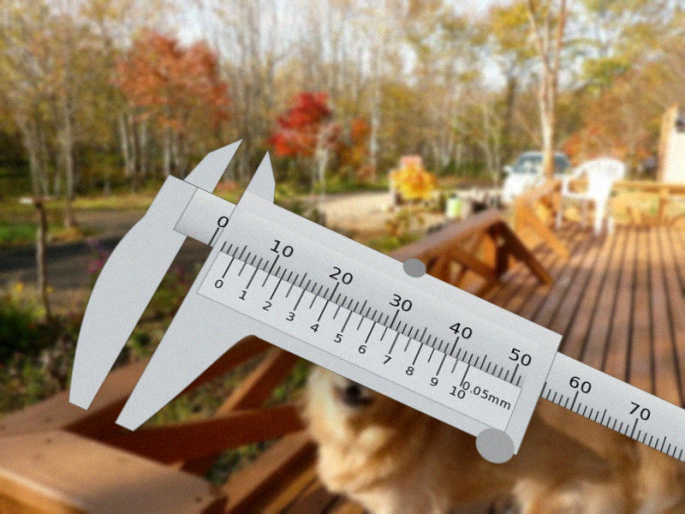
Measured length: 4.2 mm
